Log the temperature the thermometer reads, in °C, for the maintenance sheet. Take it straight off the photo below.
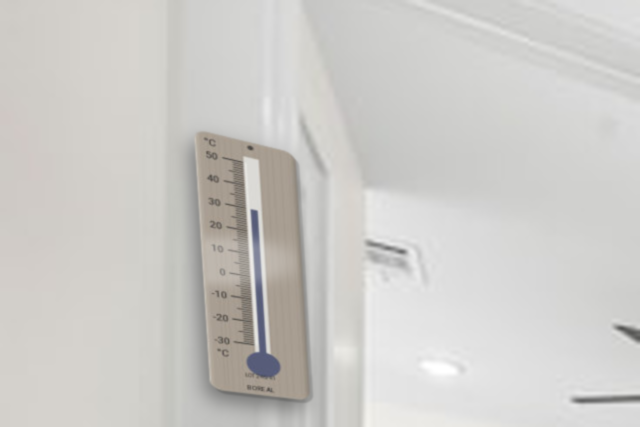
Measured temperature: 30 °C
